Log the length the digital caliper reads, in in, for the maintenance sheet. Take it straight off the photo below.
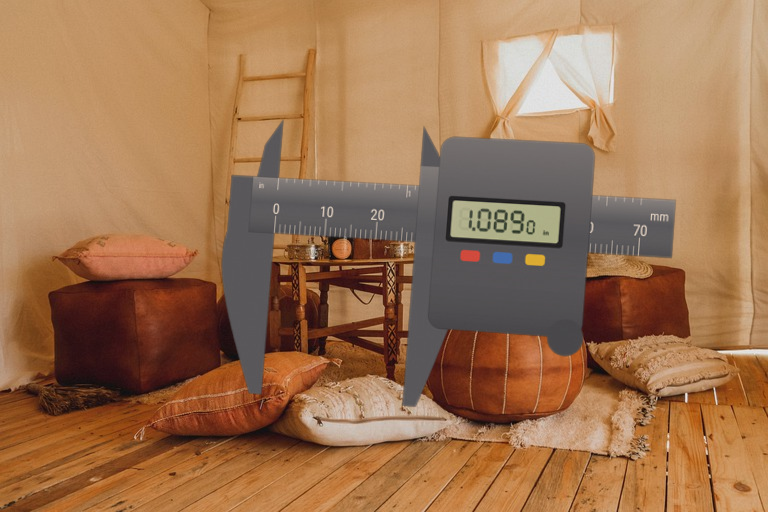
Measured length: 1.0890 in
